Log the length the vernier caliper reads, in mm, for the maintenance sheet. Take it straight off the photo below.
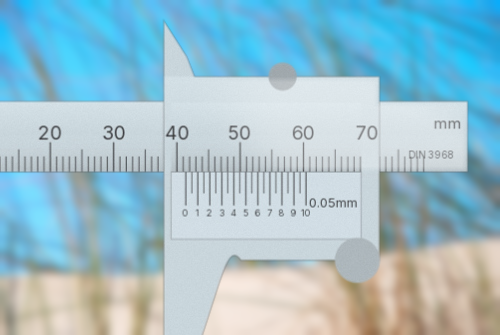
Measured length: 41.4 mm
